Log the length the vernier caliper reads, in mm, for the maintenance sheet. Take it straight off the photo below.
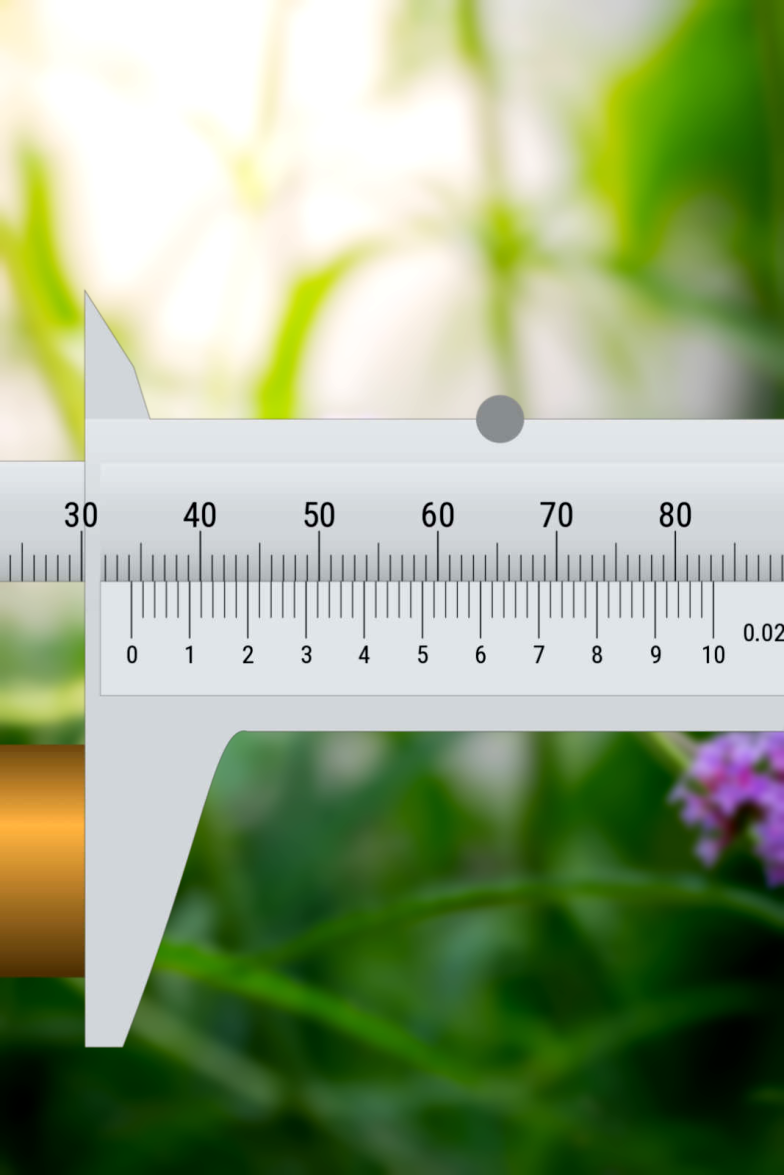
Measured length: 34.2 mm
